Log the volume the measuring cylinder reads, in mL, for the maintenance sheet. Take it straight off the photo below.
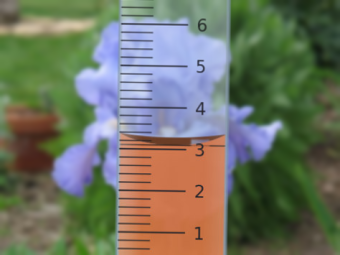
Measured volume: 3.1 mL
